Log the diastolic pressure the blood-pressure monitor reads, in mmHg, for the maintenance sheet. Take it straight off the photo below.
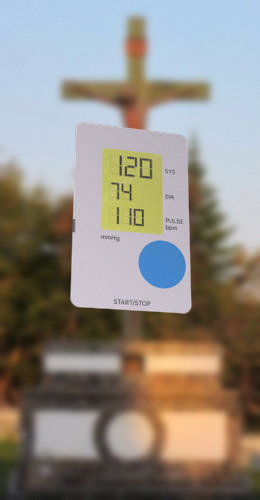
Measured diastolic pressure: 74 mmHg
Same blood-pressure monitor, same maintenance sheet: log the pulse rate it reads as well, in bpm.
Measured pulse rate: 110 bpm
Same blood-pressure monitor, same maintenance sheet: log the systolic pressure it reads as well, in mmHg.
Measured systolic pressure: 120 mmHg
